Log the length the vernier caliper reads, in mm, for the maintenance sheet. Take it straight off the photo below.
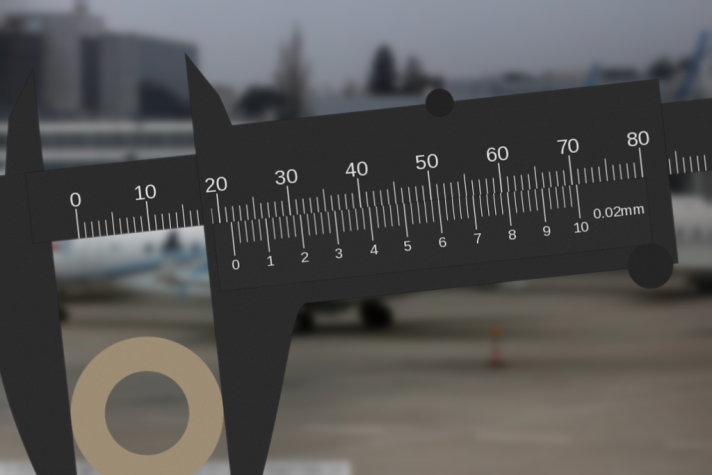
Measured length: 21.6 mm
